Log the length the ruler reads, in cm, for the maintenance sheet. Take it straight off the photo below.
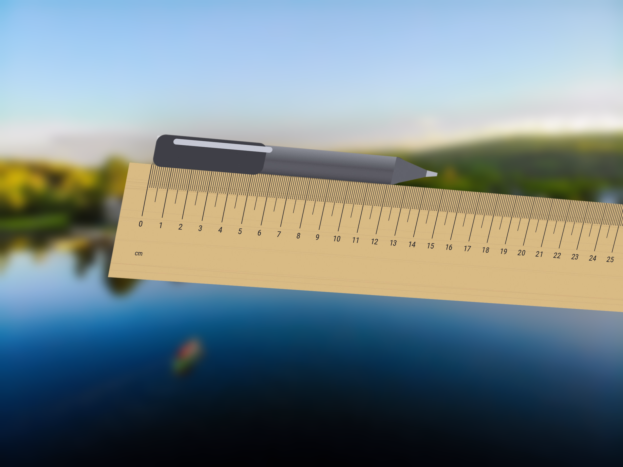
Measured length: 14.5 cm
